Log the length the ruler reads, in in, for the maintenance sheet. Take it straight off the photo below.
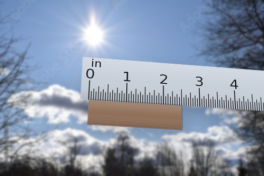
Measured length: 2.5 in
